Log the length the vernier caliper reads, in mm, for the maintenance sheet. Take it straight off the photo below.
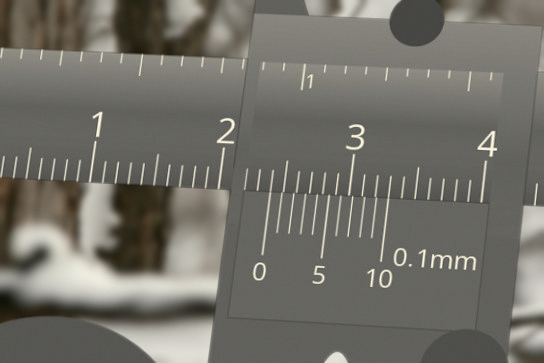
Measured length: 24.0 mm
